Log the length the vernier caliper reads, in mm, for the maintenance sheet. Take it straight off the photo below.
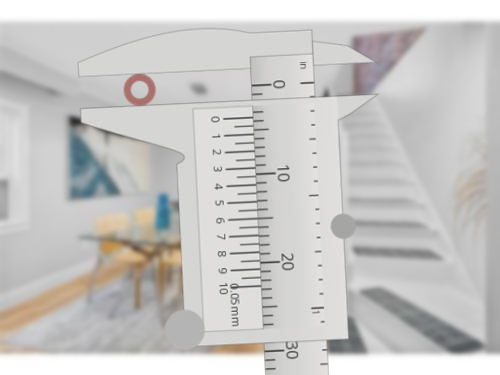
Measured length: 3.6 mm
